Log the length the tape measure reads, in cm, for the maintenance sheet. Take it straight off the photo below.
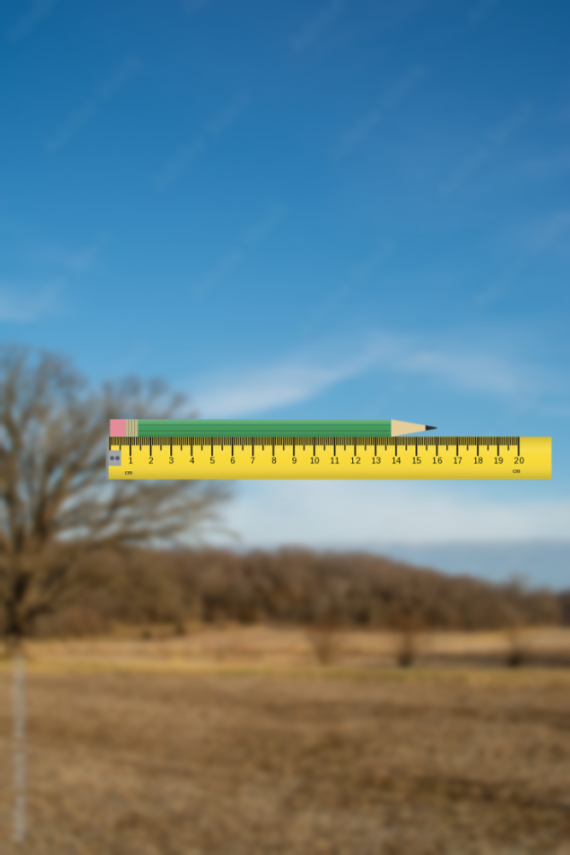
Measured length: 16 cm
